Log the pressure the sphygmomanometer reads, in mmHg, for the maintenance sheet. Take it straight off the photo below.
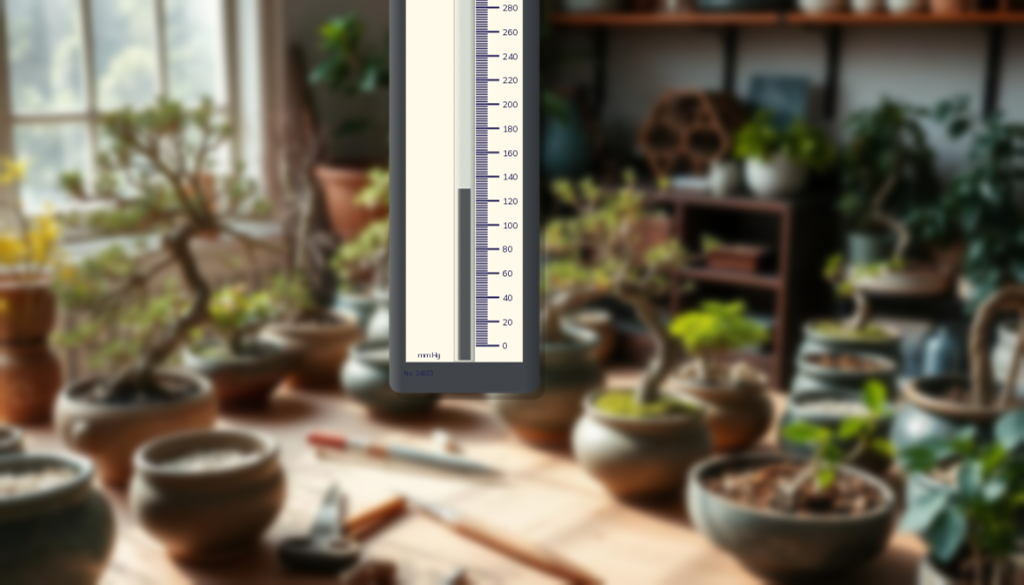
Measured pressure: 130 mmHg
